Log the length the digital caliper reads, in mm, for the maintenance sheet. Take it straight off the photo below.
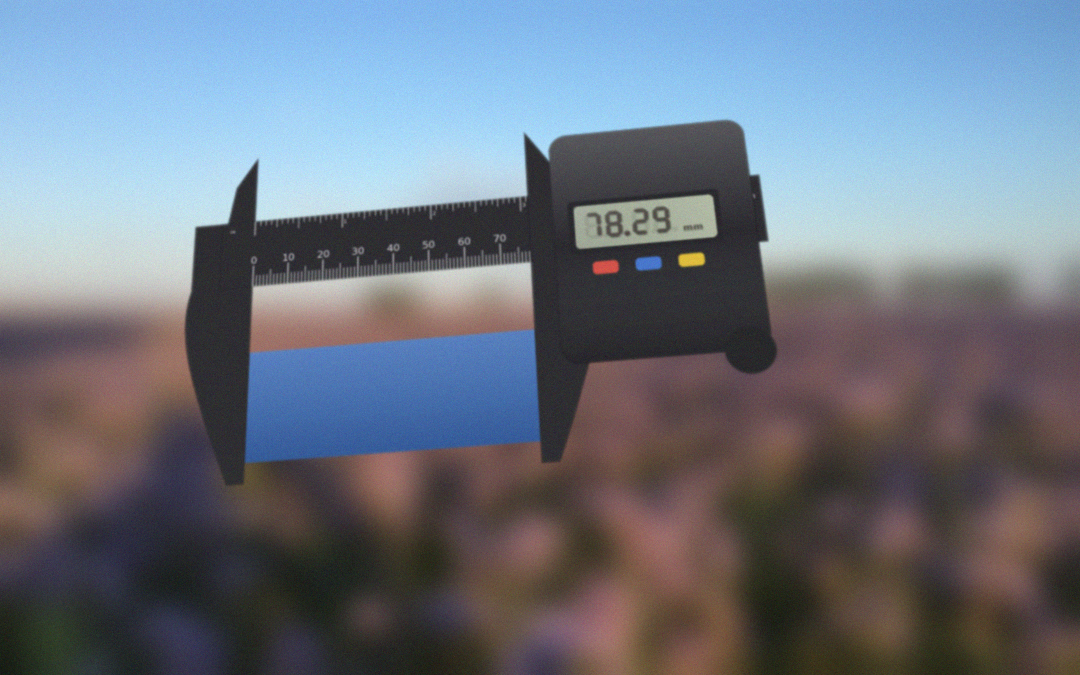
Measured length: 78.29 mm
